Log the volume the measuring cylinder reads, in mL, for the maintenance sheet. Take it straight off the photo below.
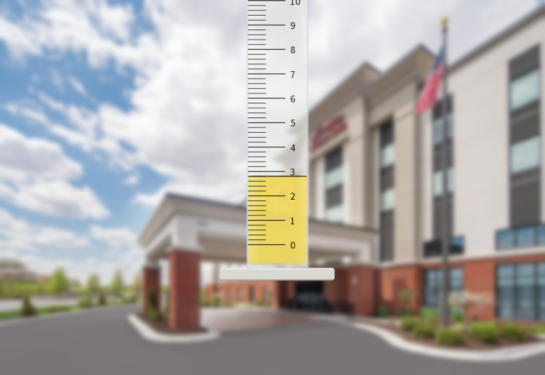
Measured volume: 2.8 mL
